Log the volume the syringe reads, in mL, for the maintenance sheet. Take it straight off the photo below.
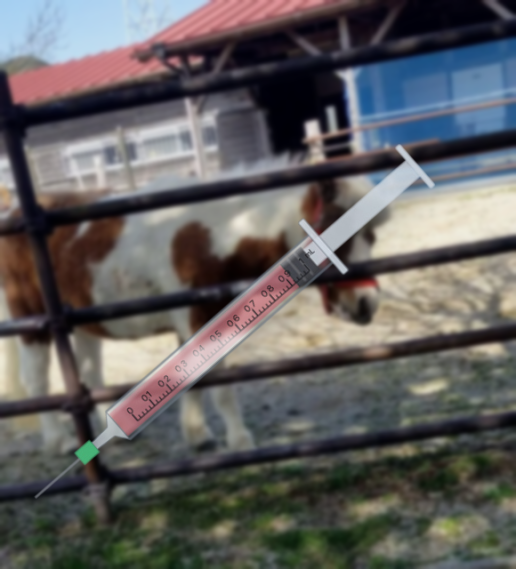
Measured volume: 0.92 mL
